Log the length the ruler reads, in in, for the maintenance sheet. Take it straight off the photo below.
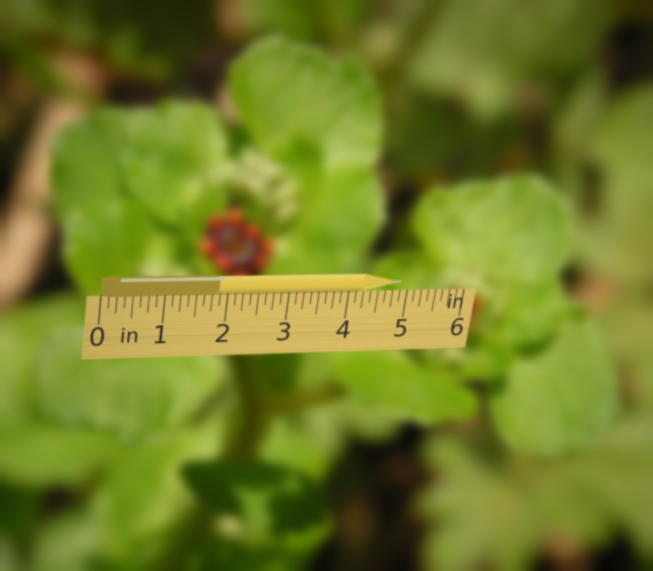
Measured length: 4.875 in
